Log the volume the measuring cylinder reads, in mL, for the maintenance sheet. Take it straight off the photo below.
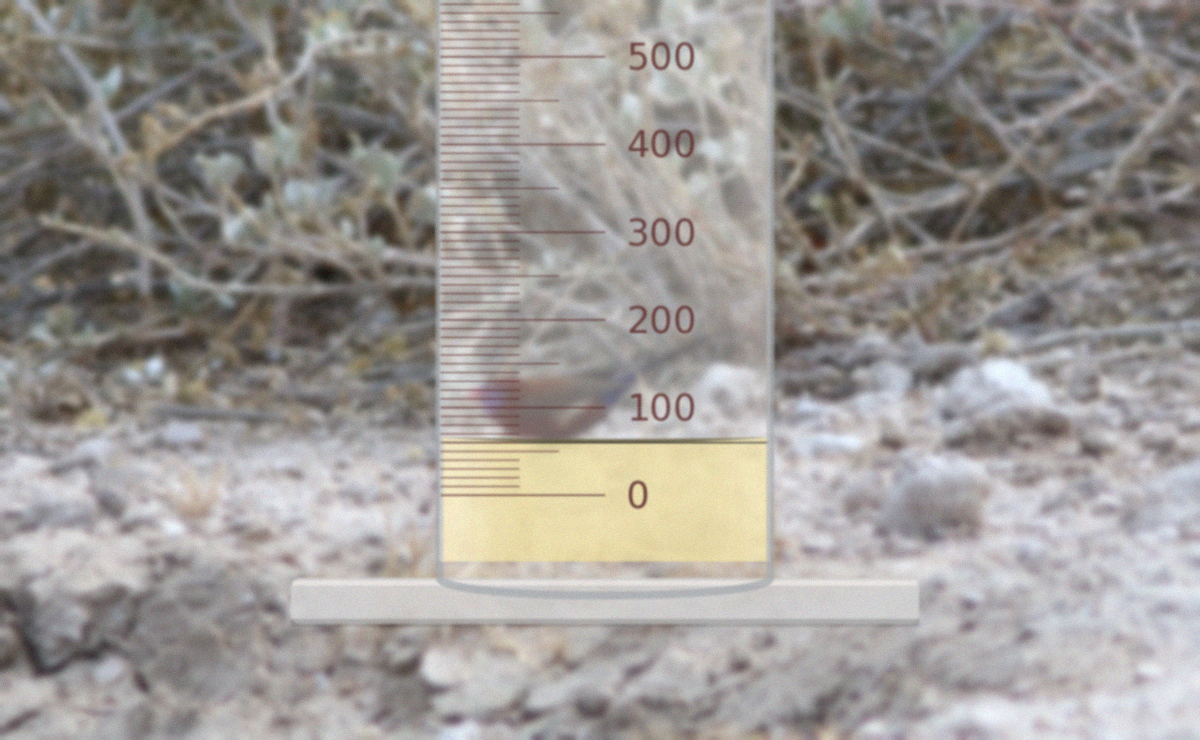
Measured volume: 60 mL
